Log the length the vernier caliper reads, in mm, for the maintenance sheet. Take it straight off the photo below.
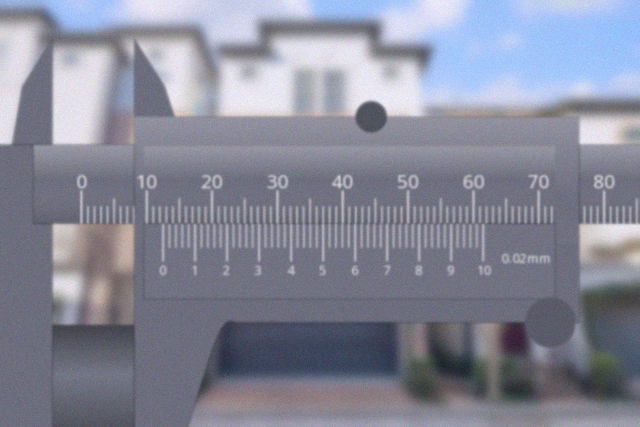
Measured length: 12.5 mm
